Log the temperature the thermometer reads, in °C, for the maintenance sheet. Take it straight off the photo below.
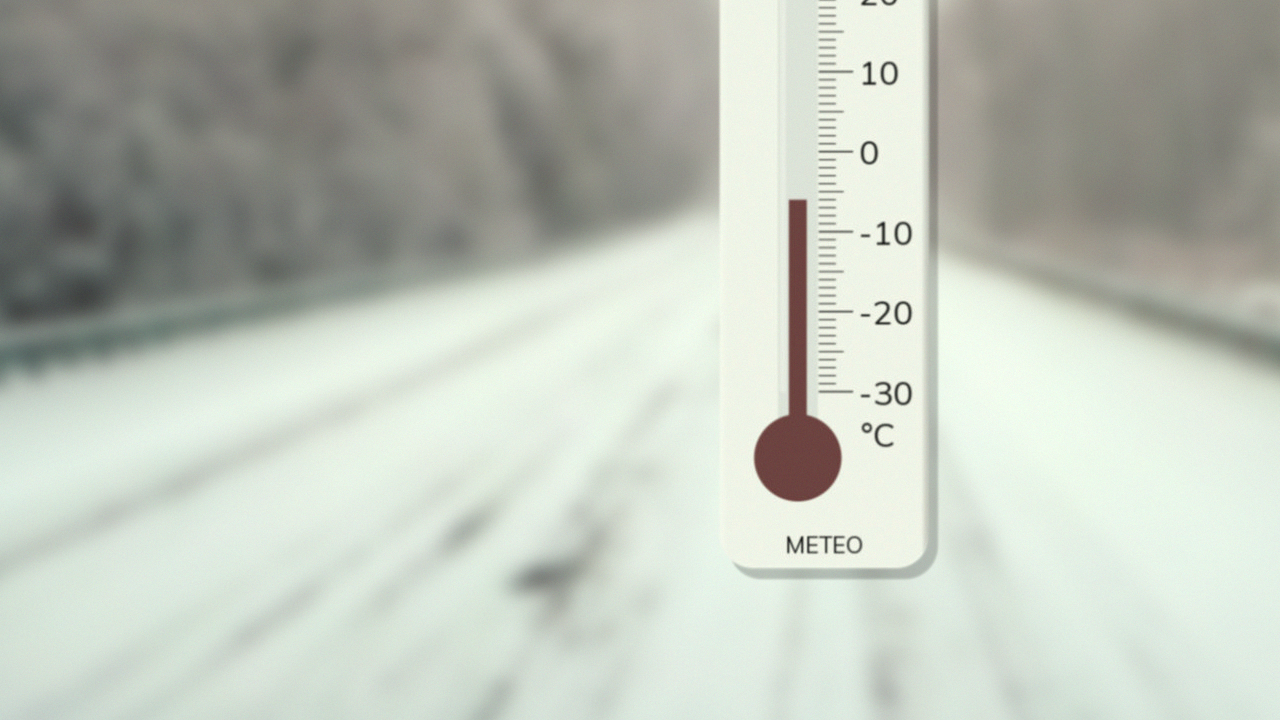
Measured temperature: -6 °C
